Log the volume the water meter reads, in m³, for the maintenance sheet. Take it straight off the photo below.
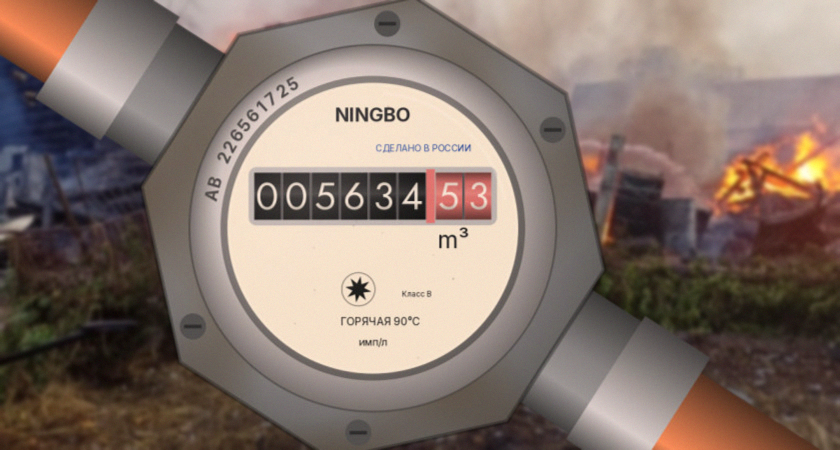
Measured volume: 5634.53 m³
